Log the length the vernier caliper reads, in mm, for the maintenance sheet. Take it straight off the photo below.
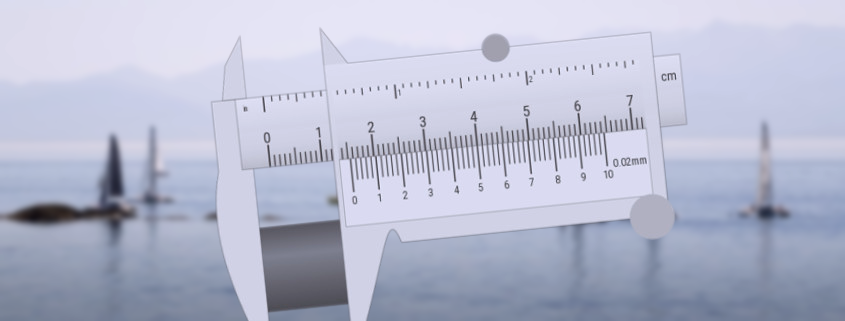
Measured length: 15.5 mm
